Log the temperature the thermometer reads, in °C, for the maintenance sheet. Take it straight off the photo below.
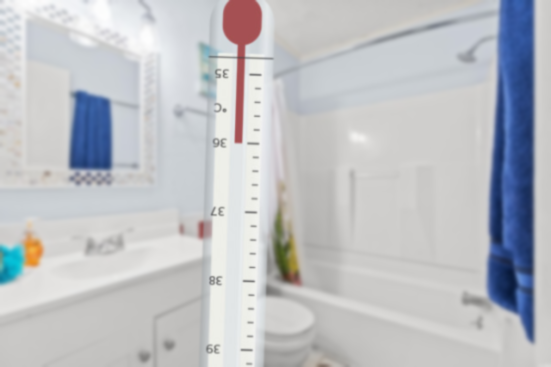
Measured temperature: 36 °C
